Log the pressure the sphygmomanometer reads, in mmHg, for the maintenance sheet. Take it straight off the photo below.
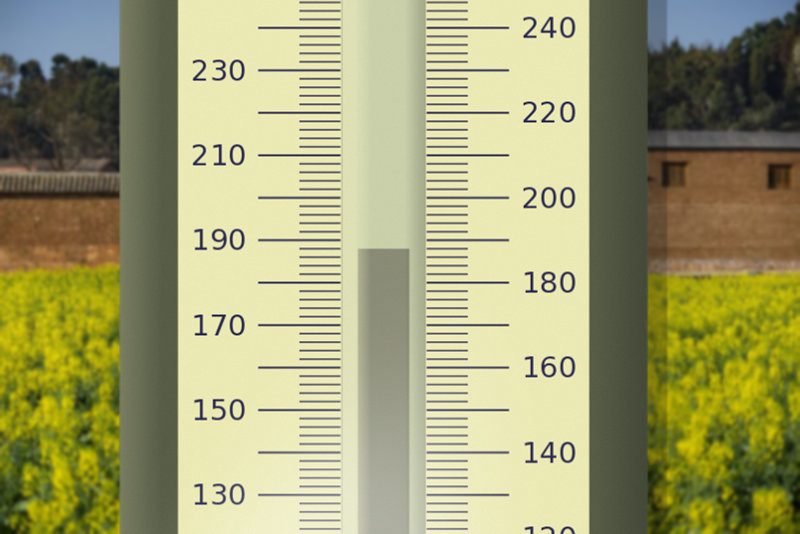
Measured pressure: 188 mmHg
